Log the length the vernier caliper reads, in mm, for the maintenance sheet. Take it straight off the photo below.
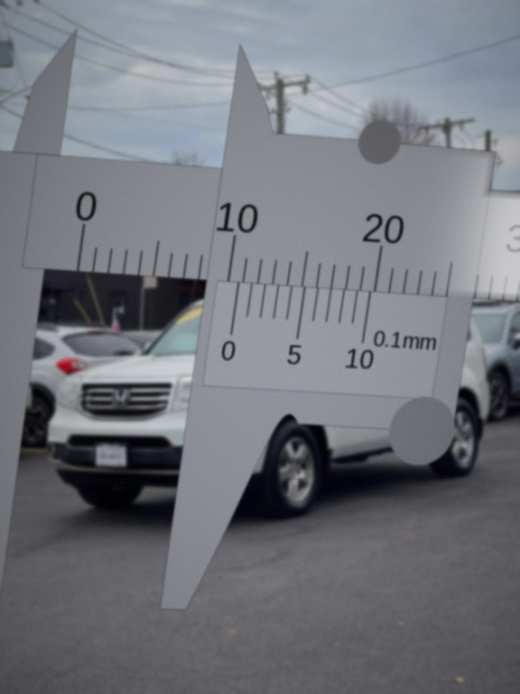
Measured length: 10.7 mm
